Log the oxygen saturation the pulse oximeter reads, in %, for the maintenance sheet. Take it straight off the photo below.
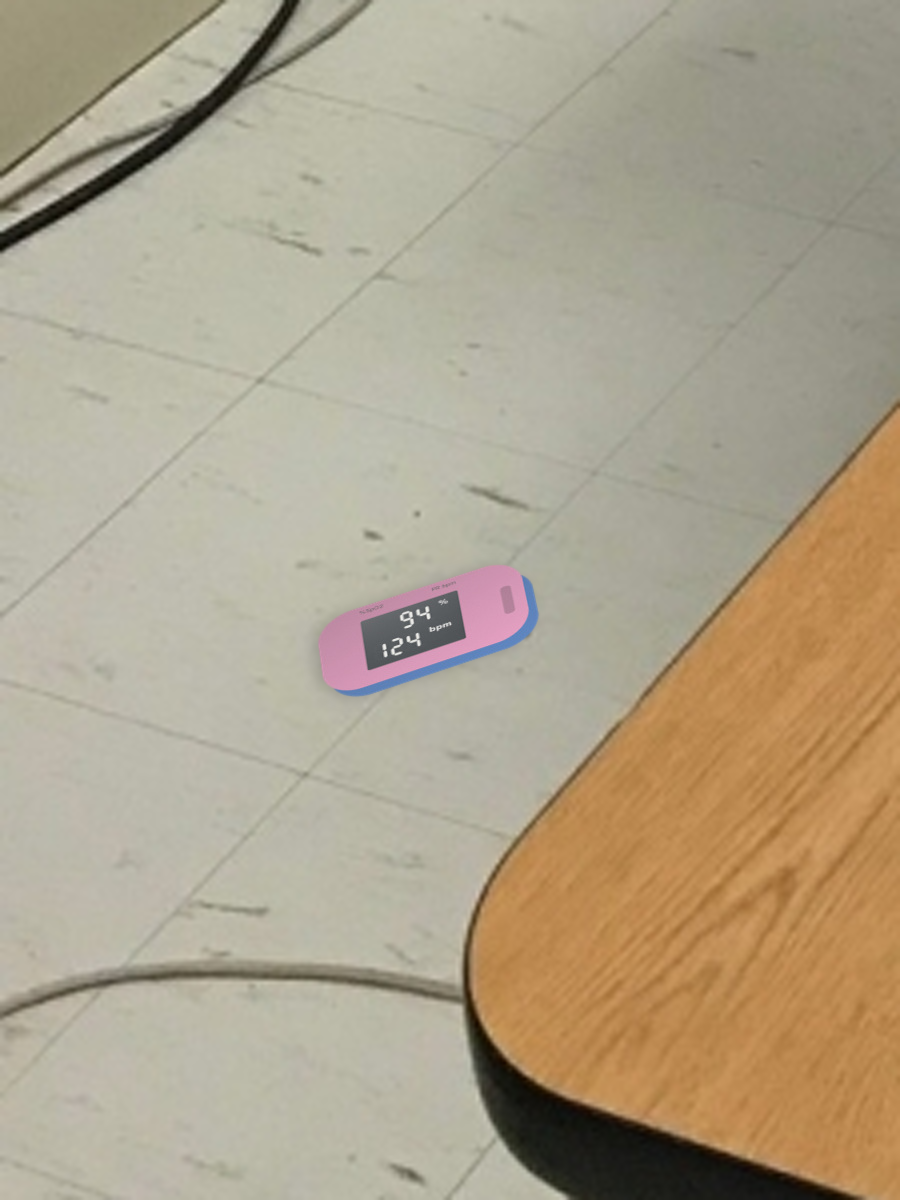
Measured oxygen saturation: 94 %
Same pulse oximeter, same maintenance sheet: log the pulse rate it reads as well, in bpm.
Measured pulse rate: 124 bpm
